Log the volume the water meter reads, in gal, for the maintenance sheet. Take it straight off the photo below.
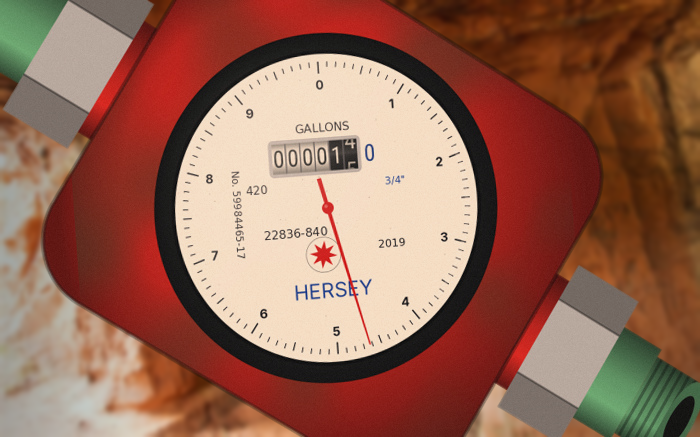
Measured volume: 144.6 gal
